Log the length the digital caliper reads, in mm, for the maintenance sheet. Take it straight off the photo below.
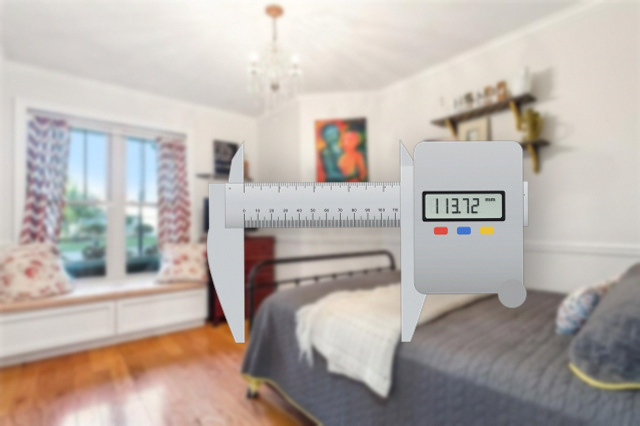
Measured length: 113.72 mm
